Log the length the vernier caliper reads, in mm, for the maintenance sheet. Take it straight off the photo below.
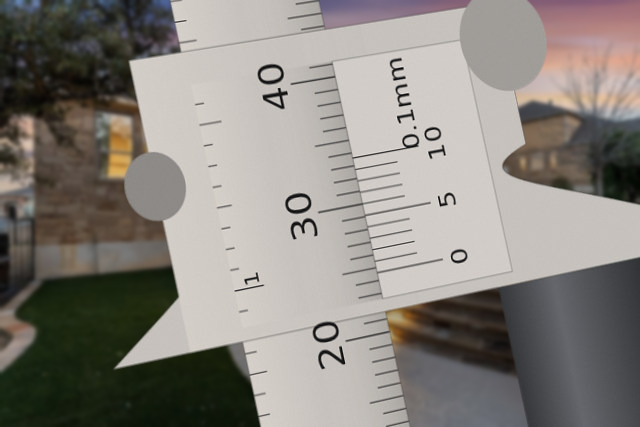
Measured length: 24.6 mm
